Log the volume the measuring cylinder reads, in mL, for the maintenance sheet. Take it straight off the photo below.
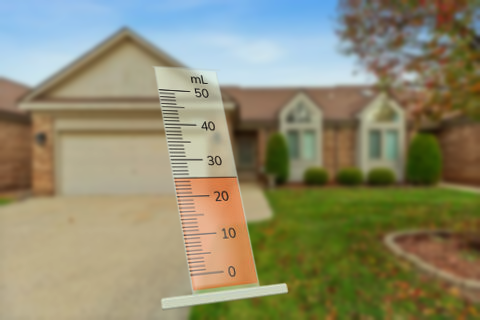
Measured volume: 25 mL
